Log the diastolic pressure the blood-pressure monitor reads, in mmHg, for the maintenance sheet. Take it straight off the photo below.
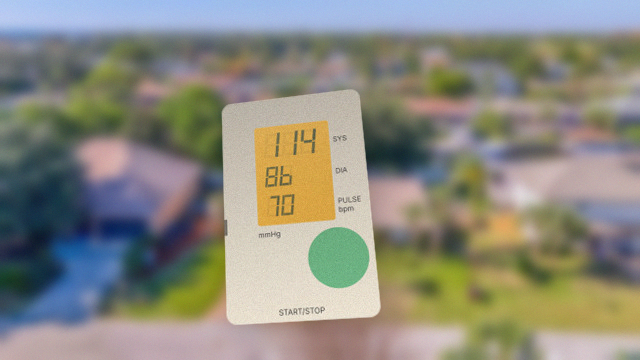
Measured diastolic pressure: 86 mmHg
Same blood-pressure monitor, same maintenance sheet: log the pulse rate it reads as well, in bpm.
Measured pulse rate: 70 bpm
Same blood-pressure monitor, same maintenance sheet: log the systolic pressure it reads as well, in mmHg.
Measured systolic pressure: 114 mmHg
